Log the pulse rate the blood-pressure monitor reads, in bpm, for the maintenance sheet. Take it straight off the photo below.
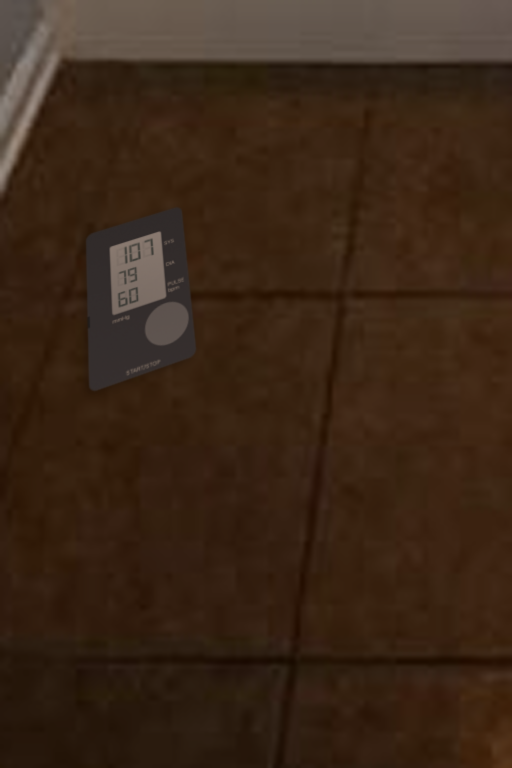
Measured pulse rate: 60 bpm
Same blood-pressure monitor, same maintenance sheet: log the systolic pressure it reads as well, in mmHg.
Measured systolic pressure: 107 mmHg
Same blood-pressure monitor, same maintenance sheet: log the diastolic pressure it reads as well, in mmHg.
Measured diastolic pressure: 79 mmHg
